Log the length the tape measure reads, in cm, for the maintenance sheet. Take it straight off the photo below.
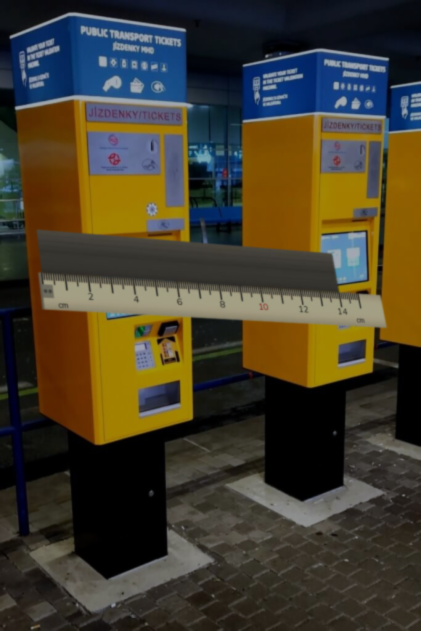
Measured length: 14 cm
